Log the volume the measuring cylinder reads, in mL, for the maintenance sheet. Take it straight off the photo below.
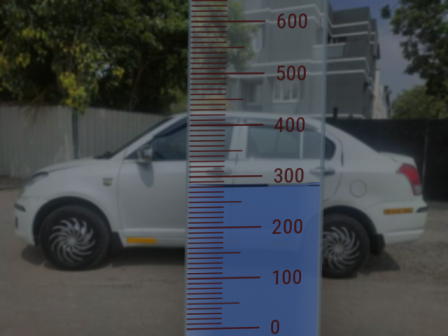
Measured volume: 280 mL
